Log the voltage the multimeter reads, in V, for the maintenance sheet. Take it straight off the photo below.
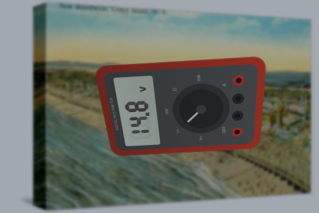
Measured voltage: 14.8 V
